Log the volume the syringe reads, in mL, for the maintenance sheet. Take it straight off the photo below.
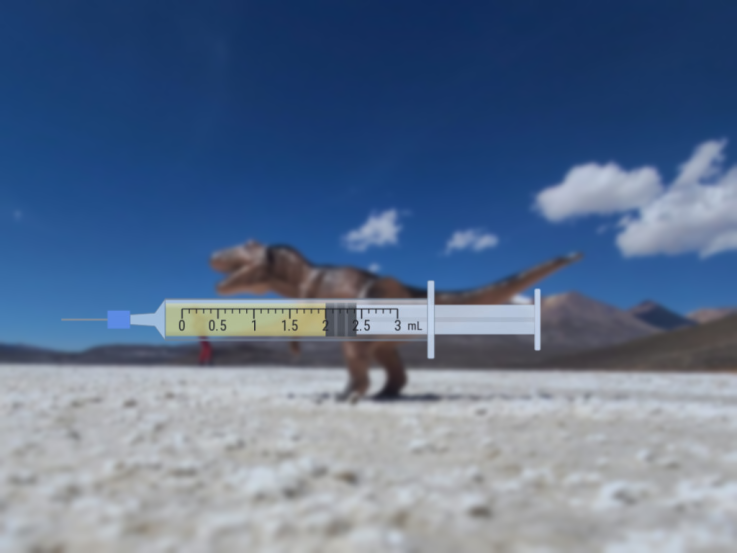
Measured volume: 2 mL
